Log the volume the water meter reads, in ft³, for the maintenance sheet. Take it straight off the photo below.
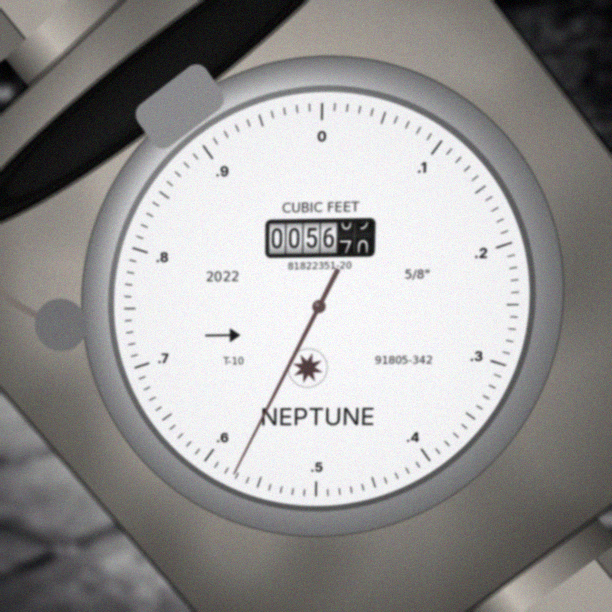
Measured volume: 5669.57 ft³
